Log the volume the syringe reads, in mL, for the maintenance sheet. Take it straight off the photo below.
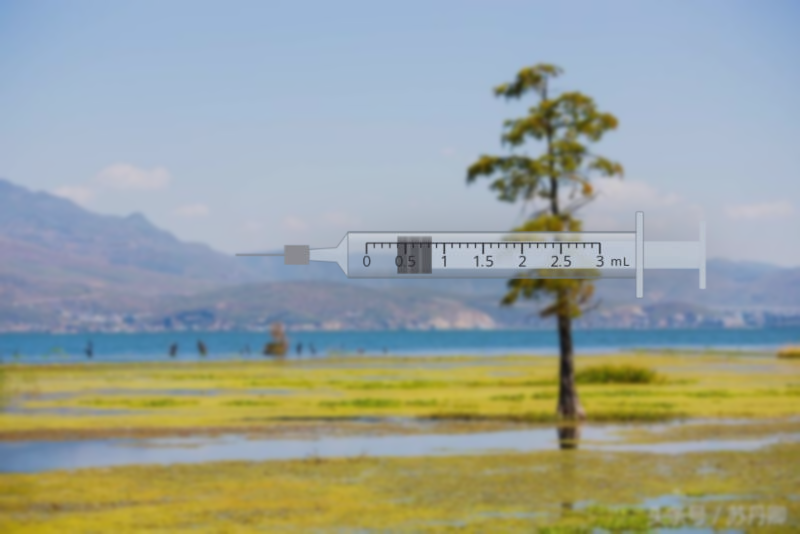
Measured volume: 0.4 mL
